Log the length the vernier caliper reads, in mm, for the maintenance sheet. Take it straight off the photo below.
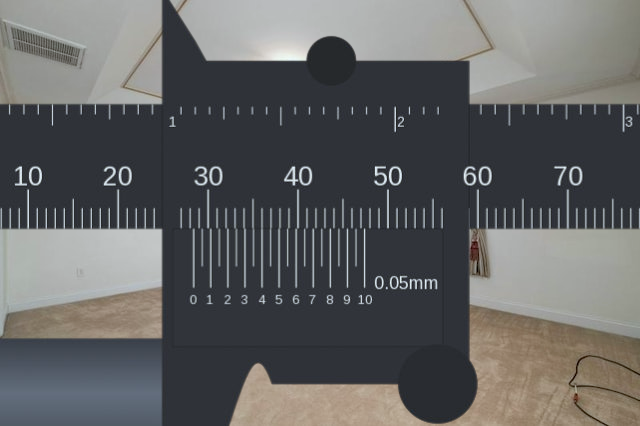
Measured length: 28.4 mm
